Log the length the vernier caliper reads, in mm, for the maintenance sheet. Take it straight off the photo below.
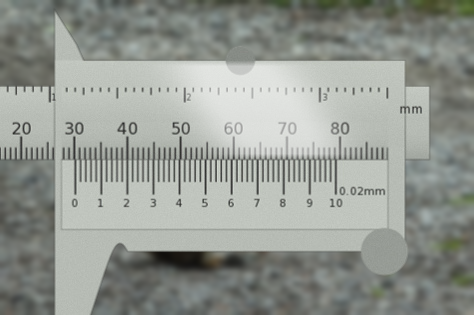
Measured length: 30.2 mm
